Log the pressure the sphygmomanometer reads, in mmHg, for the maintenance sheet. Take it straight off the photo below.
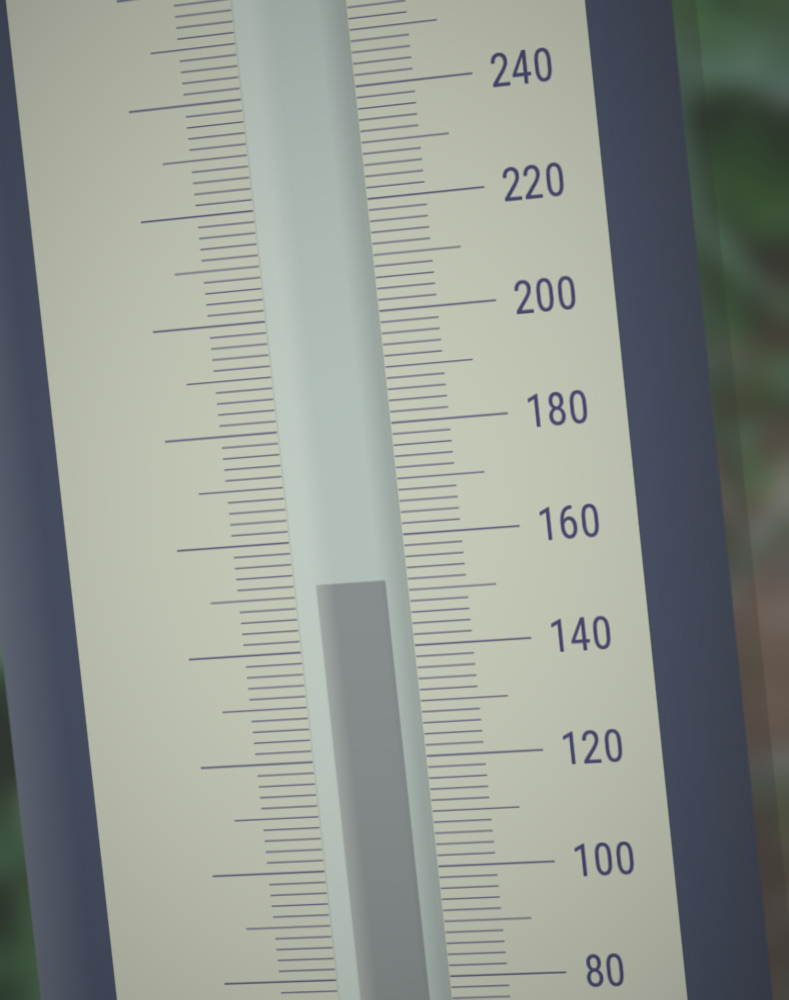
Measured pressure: 152 mmHg
